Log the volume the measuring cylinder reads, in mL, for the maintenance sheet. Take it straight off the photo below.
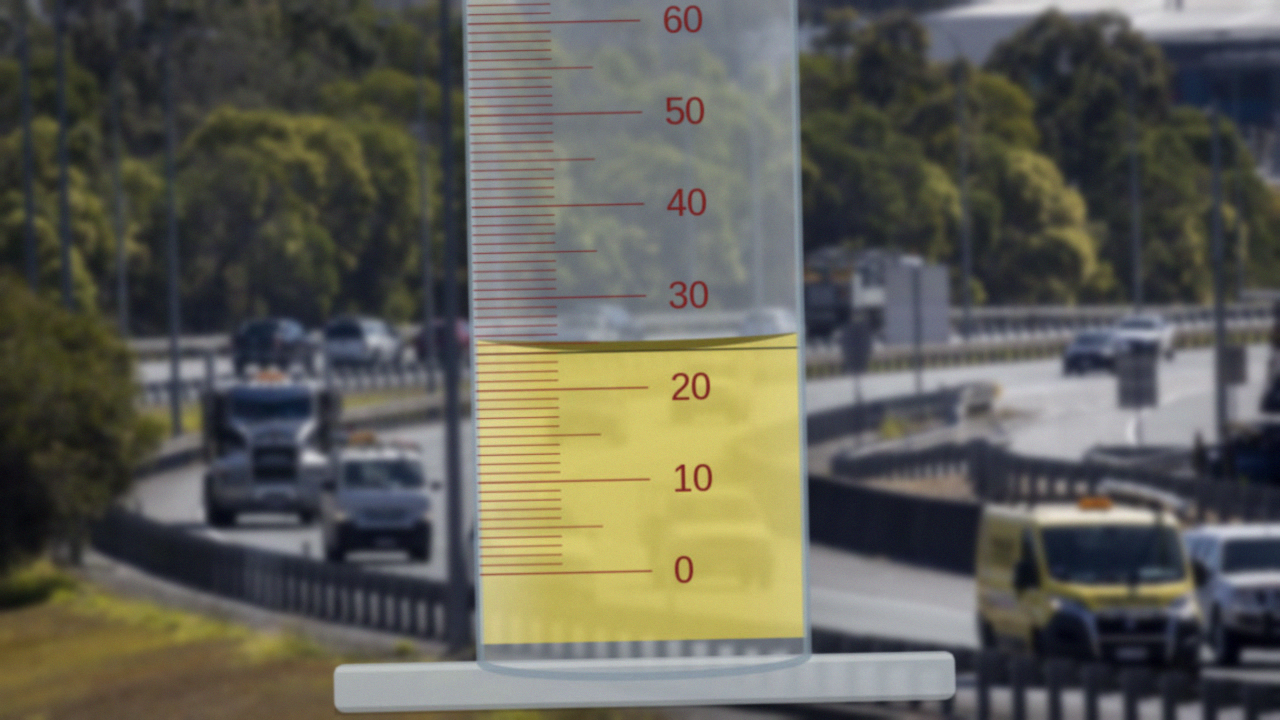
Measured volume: 24 mL
